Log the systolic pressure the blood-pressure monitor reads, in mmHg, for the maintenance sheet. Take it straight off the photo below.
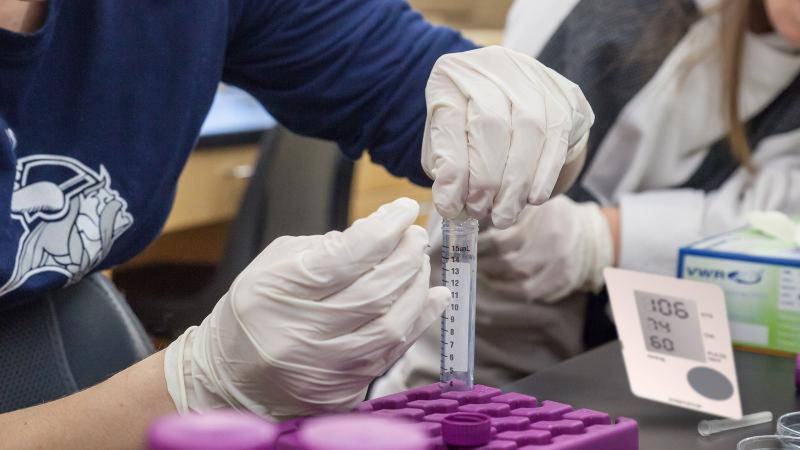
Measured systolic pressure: 106 mmHg
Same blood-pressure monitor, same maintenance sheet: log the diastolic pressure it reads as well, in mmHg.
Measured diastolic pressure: 74 mmHg
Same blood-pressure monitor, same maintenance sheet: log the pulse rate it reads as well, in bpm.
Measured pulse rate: 60 bpm
